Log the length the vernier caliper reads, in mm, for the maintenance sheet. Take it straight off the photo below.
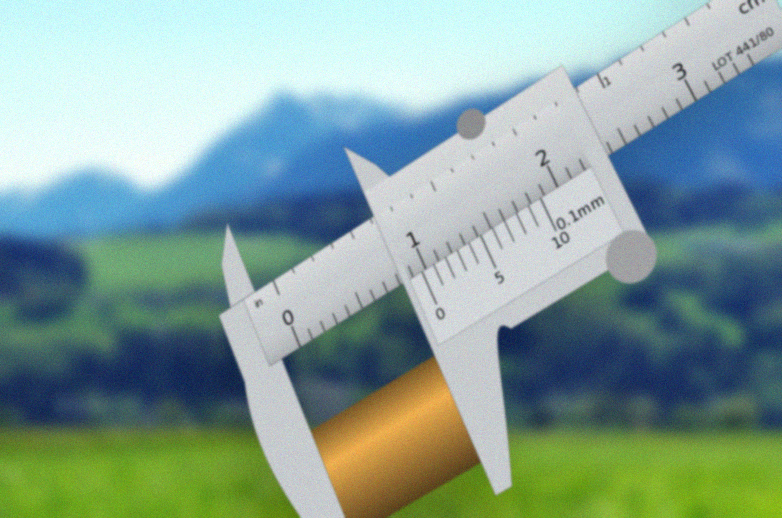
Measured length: 9.7 mm
